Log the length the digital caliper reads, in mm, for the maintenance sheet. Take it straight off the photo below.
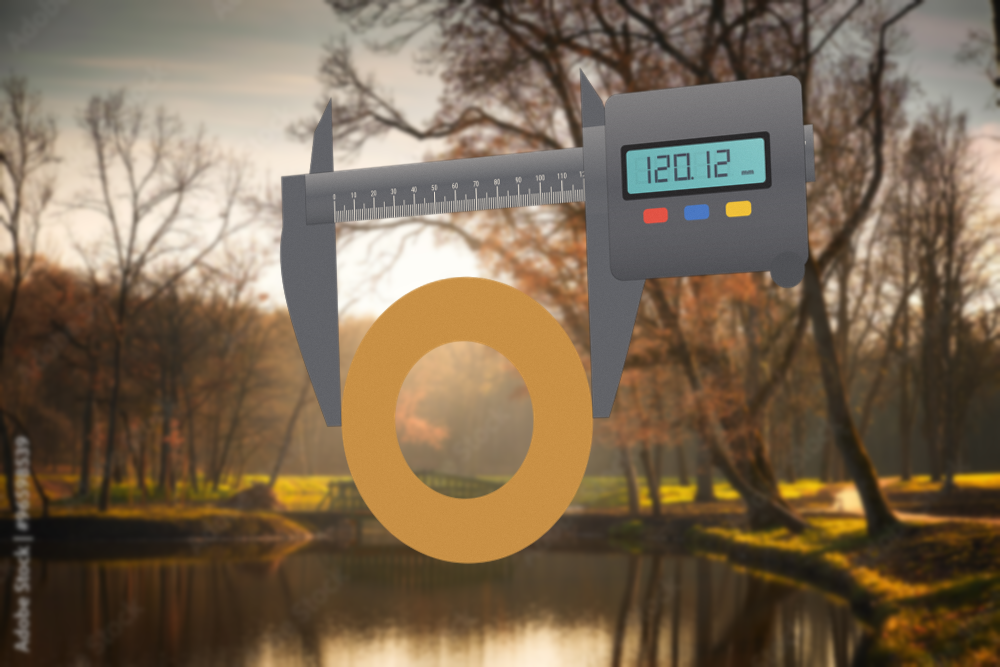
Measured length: 120.12 mm
